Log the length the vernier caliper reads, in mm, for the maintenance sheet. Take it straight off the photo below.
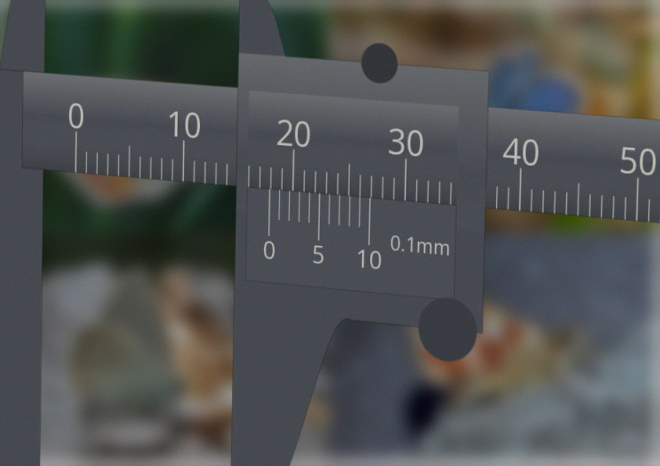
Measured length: 17.9 mm
